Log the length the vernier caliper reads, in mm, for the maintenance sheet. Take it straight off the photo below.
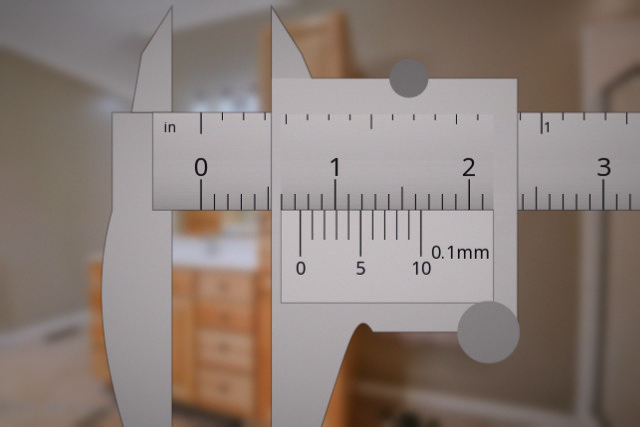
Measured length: 7.4 mm
